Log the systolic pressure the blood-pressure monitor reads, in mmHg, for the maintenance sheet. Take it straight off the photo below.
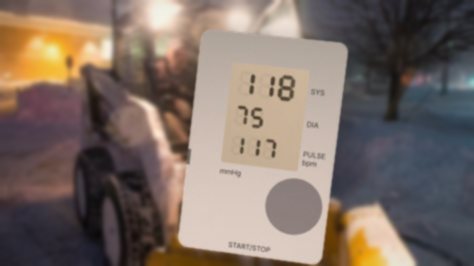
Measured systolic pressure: 118 mmHg
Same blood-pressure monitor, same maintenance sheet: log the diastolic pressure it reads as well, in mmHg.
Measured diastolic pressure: 75 mmHg
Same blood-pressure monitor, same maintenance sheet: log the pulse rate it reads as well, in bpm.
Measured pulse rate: 117 bpm
